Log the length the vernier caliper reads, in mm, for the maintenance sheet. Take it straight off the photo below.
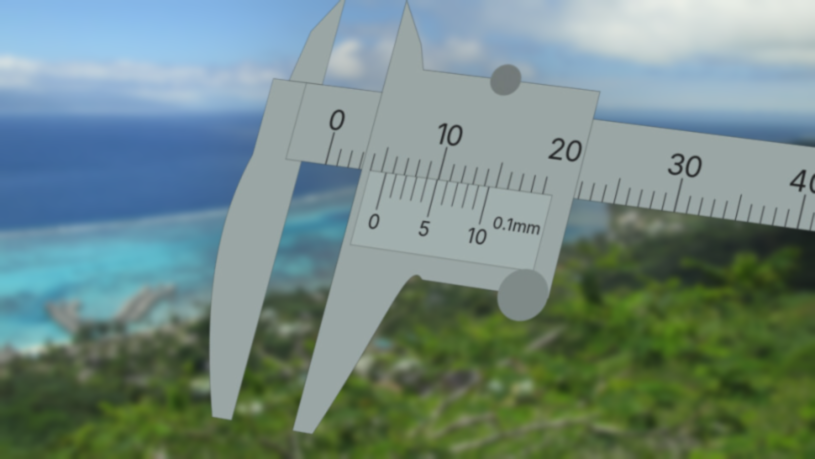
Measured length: 5.4 mm
